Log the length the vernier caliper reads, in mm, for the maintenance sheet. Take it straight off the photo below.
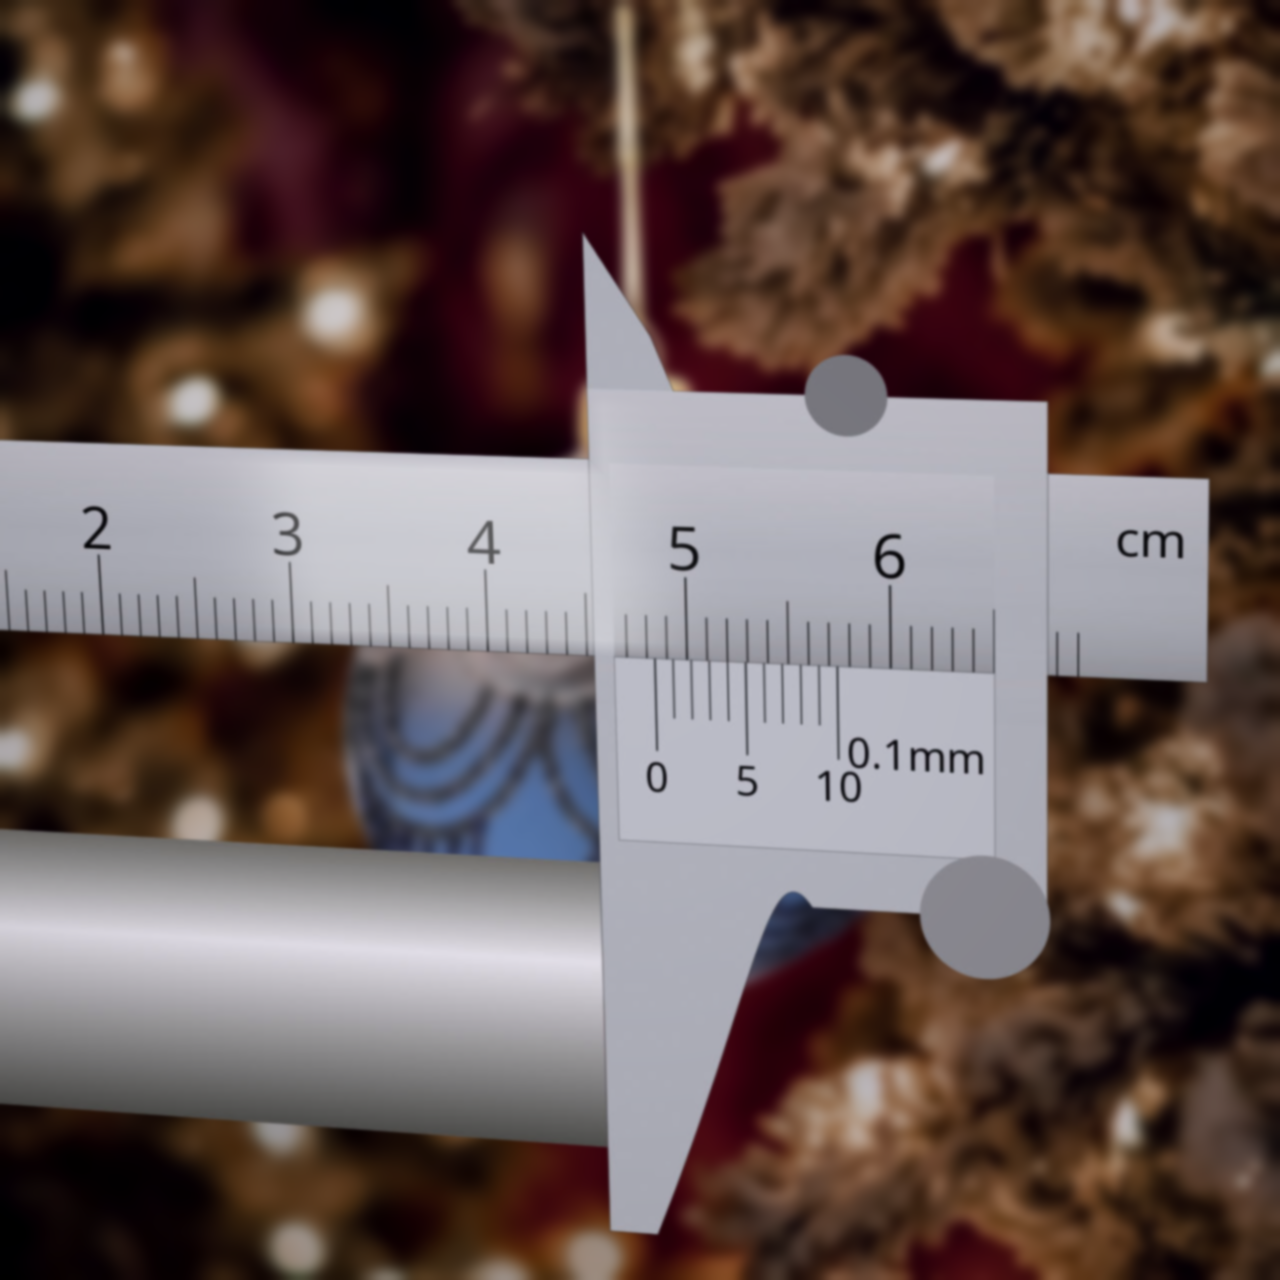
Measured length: 48.4 mm
